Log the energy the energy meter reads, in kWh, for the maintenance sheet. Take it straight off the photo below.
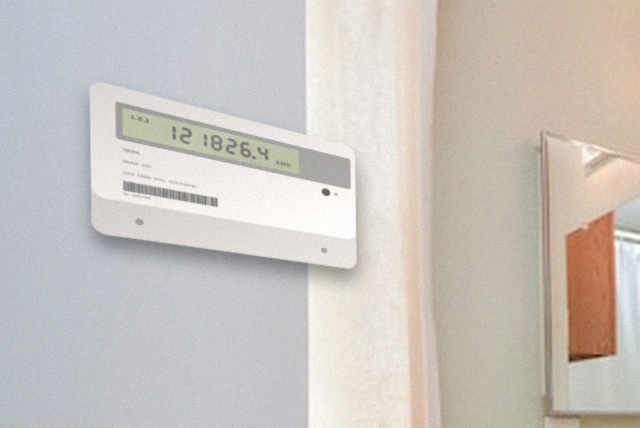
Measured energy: 121826.4 kWh
